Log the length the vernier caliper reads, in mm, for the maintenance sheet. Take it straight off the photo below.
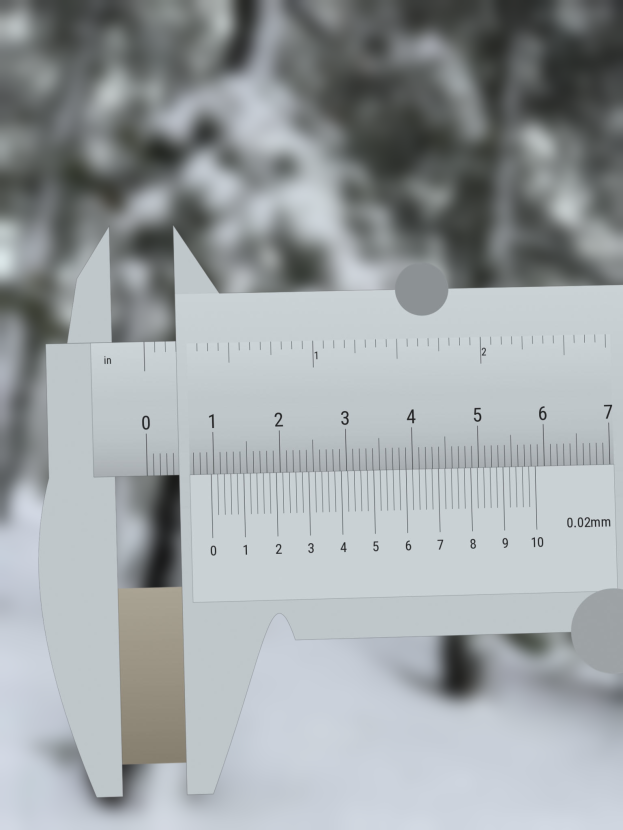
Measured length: 9.6 mm
